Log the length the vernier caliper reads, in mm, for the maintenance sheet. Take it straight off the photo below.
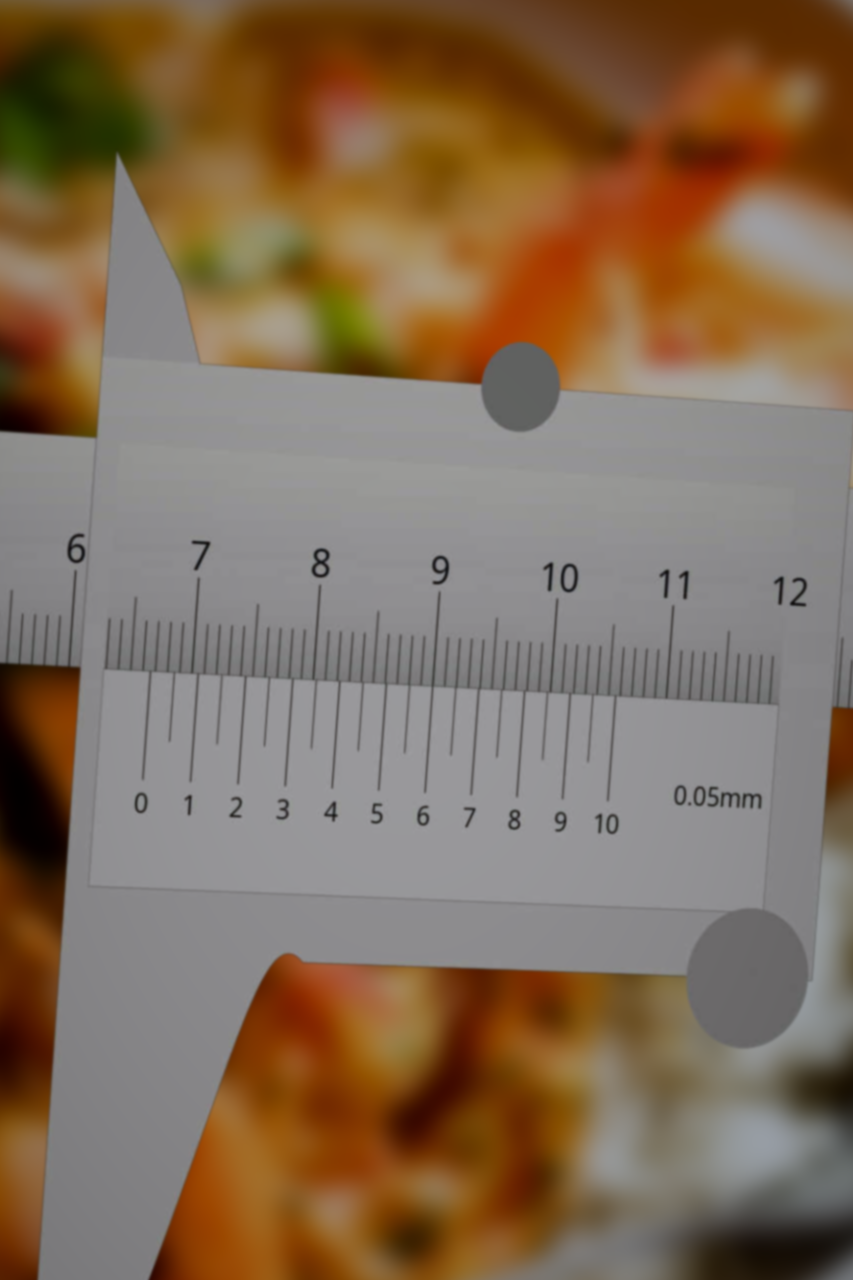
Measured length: 66.6 mm
